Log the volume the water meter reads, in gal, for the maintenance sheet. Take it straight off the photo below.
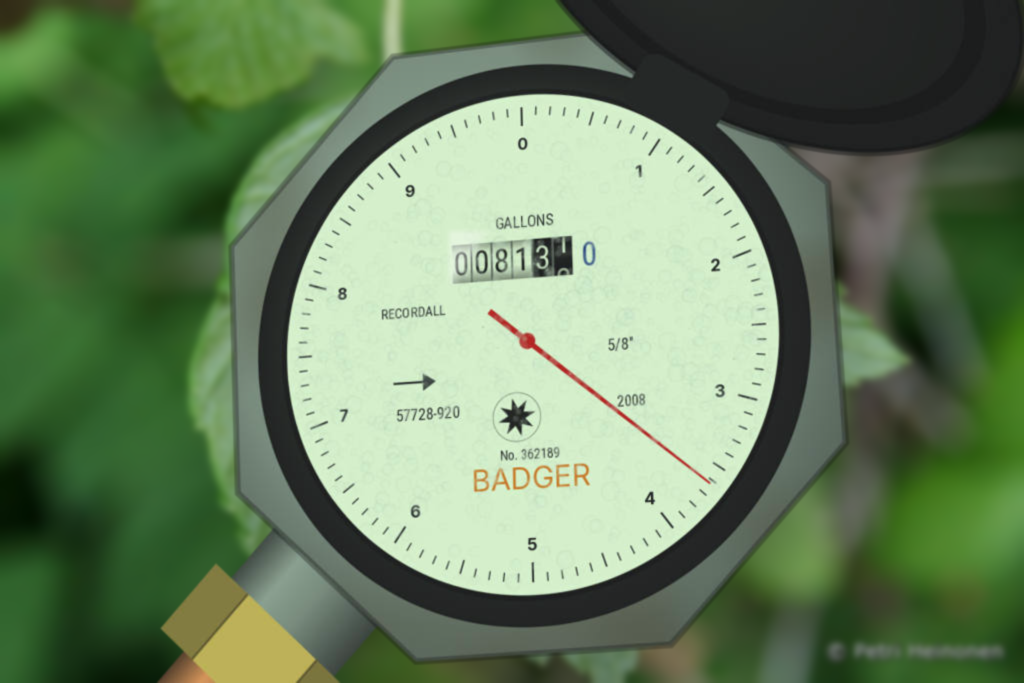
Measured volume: 81313.6 gal
